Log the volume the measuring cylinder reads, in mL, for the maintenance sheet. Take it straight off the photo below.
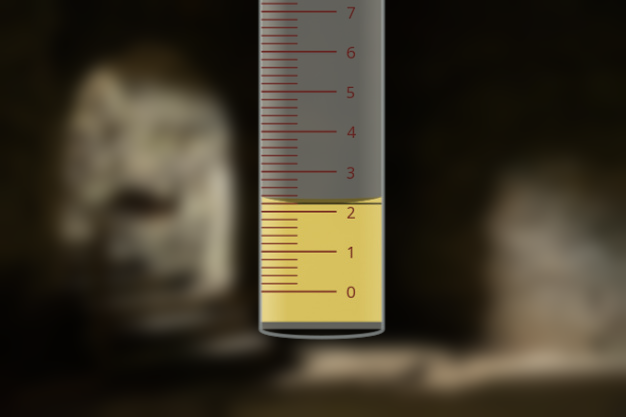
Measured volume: 2.2 mL
